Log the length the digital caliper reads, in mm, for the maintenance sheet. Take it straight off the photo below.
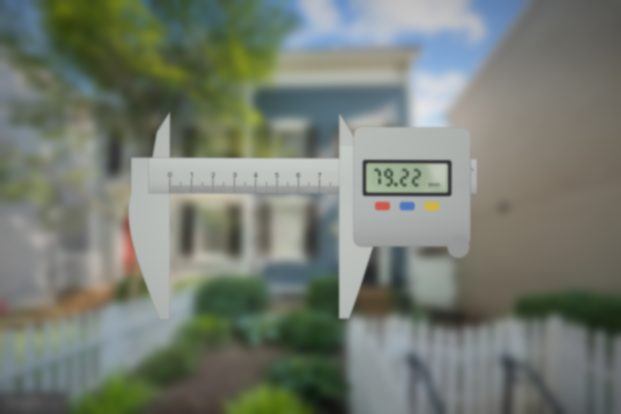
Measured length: 79.22 mm
